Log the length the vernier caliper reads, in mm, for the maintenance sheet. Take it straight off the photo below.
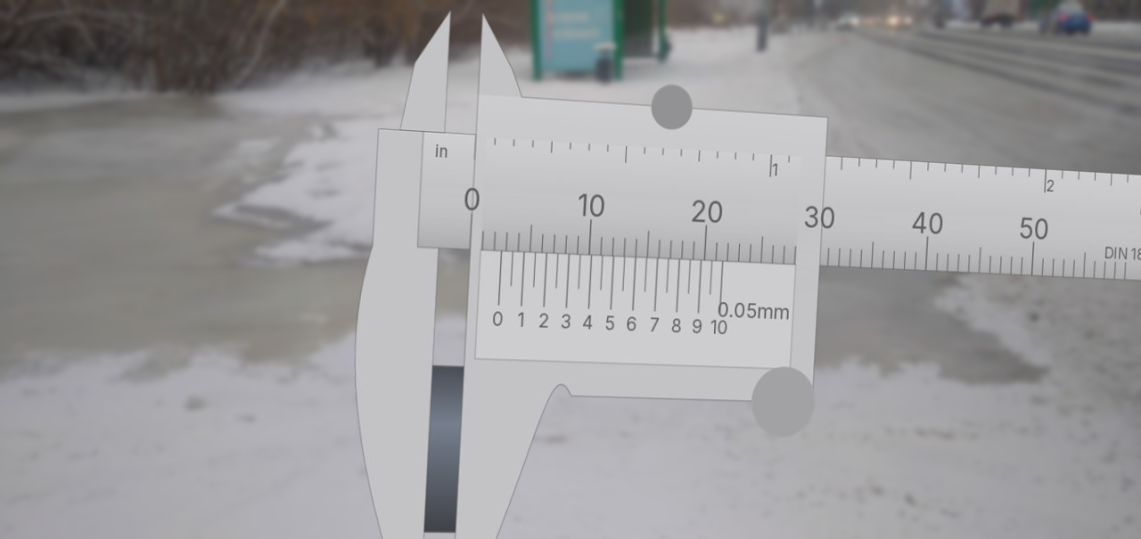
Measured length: 2.6 mm
